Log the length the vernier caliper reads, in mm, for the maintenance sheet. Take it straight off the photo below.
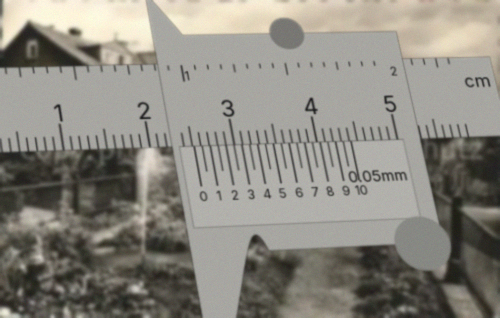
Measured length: 25.2 mm
